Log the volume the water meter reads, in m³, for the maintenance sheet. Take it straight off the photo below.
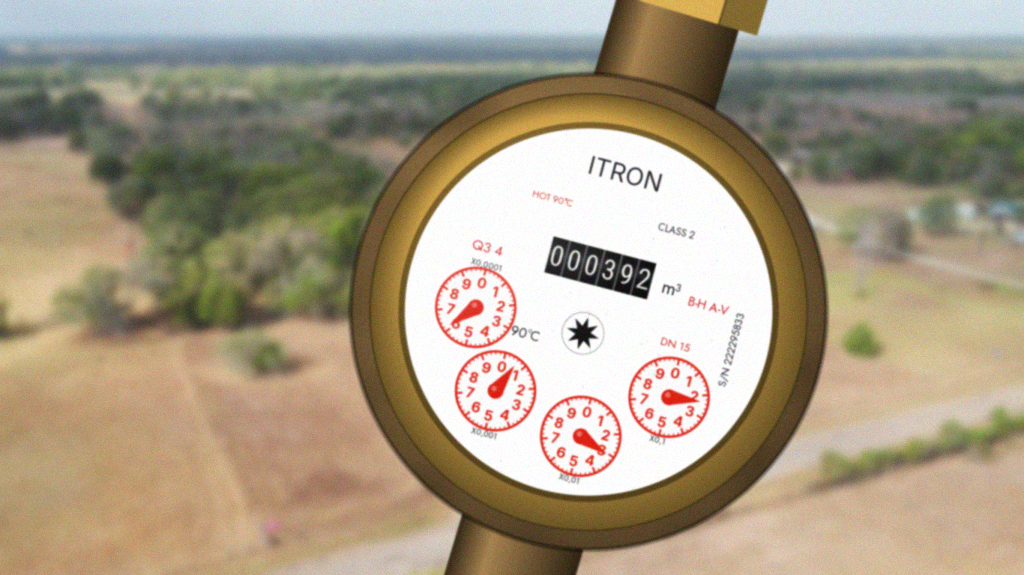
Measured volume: 392.2306 m³
